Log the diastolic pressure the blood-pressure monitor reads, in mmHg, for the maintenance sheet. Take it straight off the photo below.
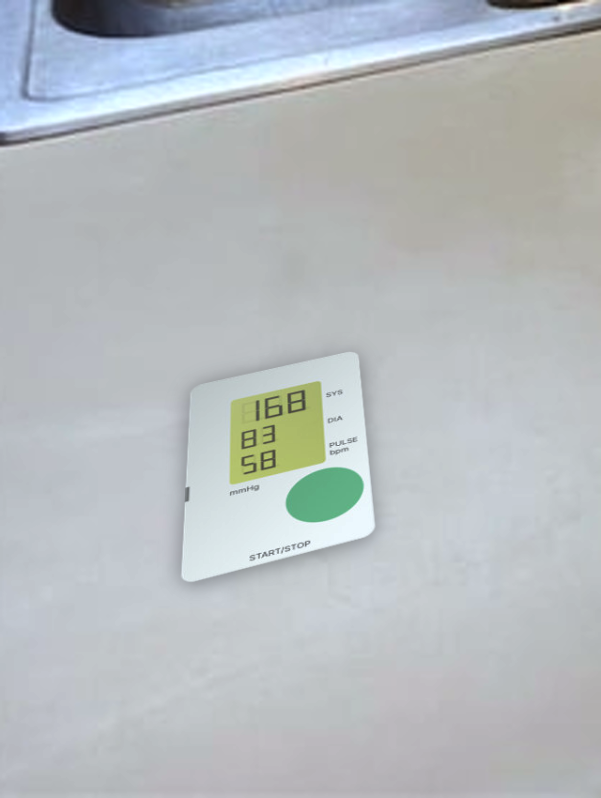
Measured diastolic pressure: 83 mmHg
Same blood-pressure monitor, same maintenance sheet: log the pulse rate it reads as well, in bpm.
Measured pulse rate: 58 bpm
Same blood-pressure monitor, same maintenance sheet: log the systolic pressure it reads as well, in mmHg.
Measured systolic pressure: 168 mmHg
